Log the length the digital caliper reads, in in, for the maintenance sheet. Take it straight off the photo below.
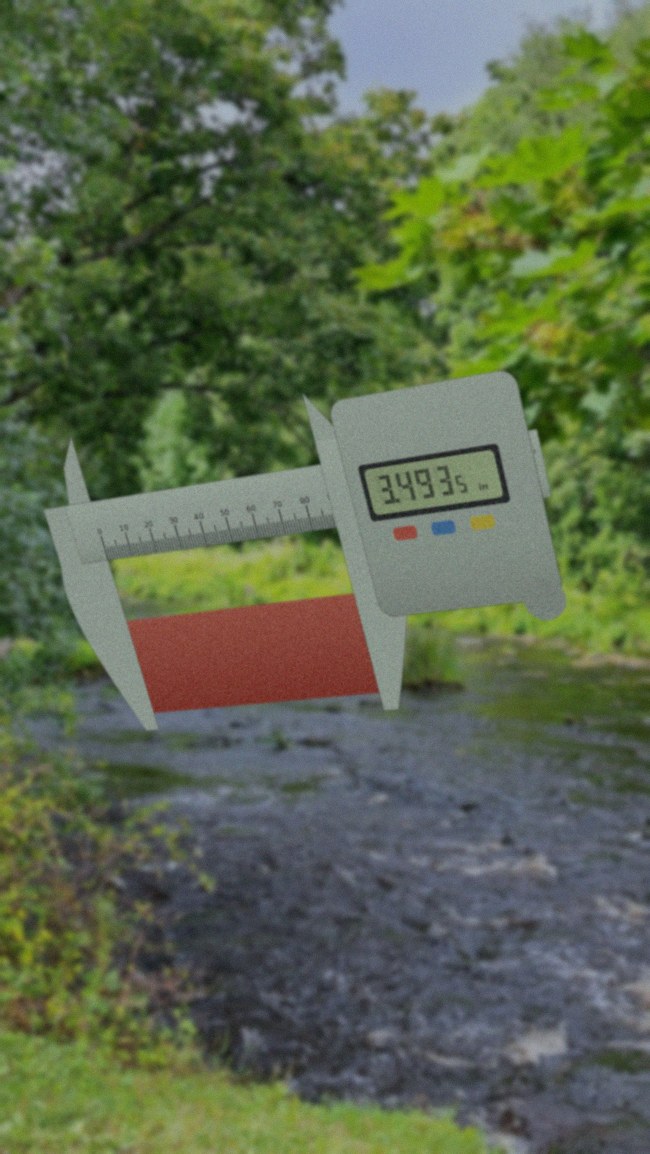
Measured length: 3.4935 in
